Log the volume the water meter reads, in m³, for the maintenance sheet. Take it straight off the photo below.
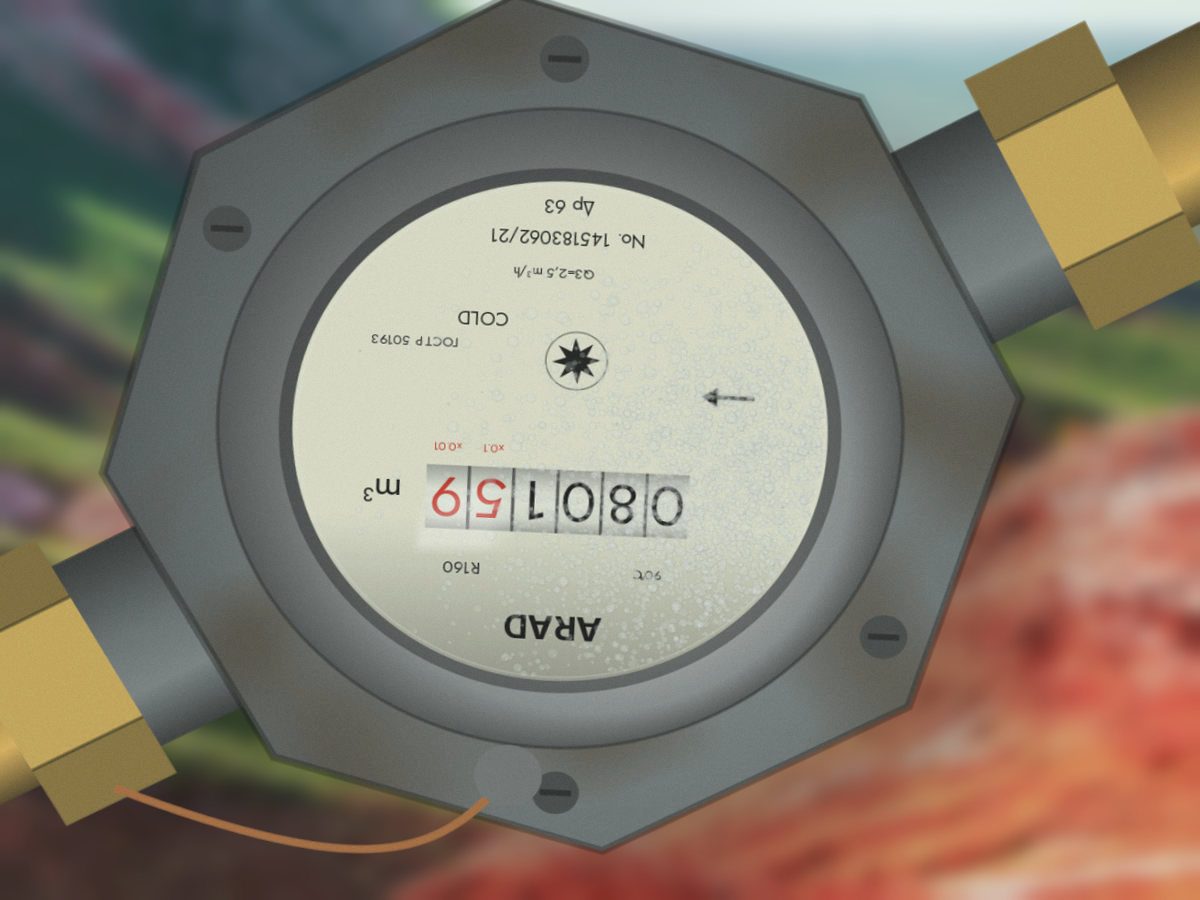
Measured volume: 801.59 m³
